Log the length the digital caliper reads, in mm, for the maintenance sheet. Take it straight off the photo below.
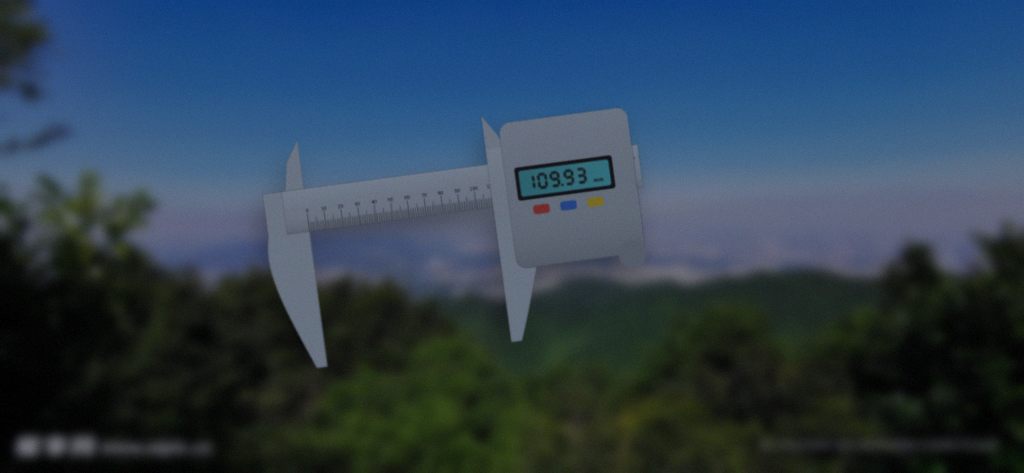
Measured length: 109.93 mm
